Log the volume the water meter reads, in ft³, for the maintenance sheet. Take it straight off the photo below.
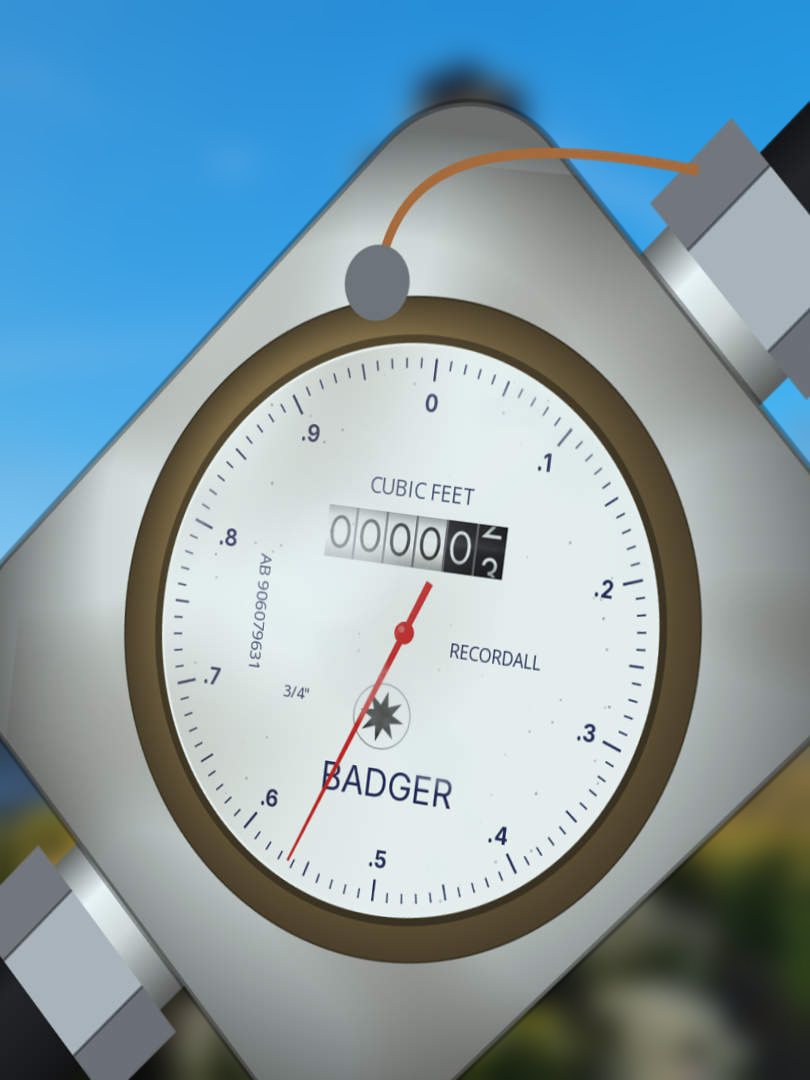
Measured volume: 2.56 ft³
